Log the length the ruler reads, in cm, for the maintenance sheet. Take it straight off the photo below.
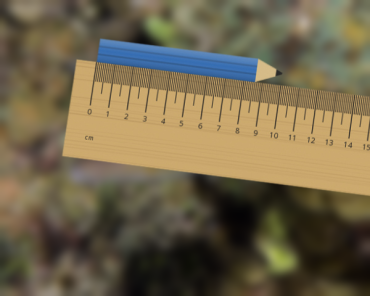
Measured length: 10 cm
